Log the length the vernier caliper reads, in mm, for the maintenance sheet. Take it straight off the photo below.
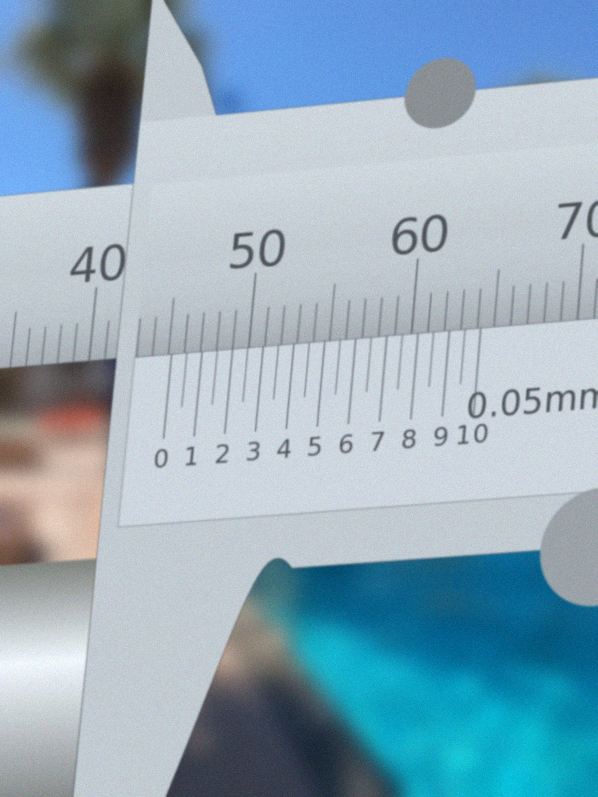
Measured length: 45.2 mm
